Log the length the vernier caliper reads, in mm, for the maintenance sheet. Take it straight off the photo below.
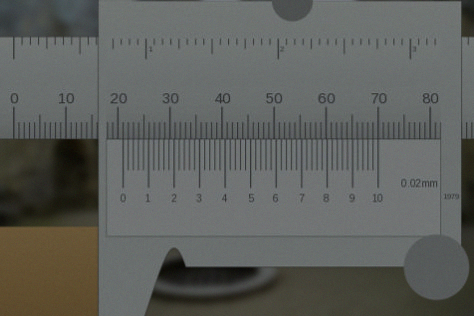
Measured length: 21.0 mm
